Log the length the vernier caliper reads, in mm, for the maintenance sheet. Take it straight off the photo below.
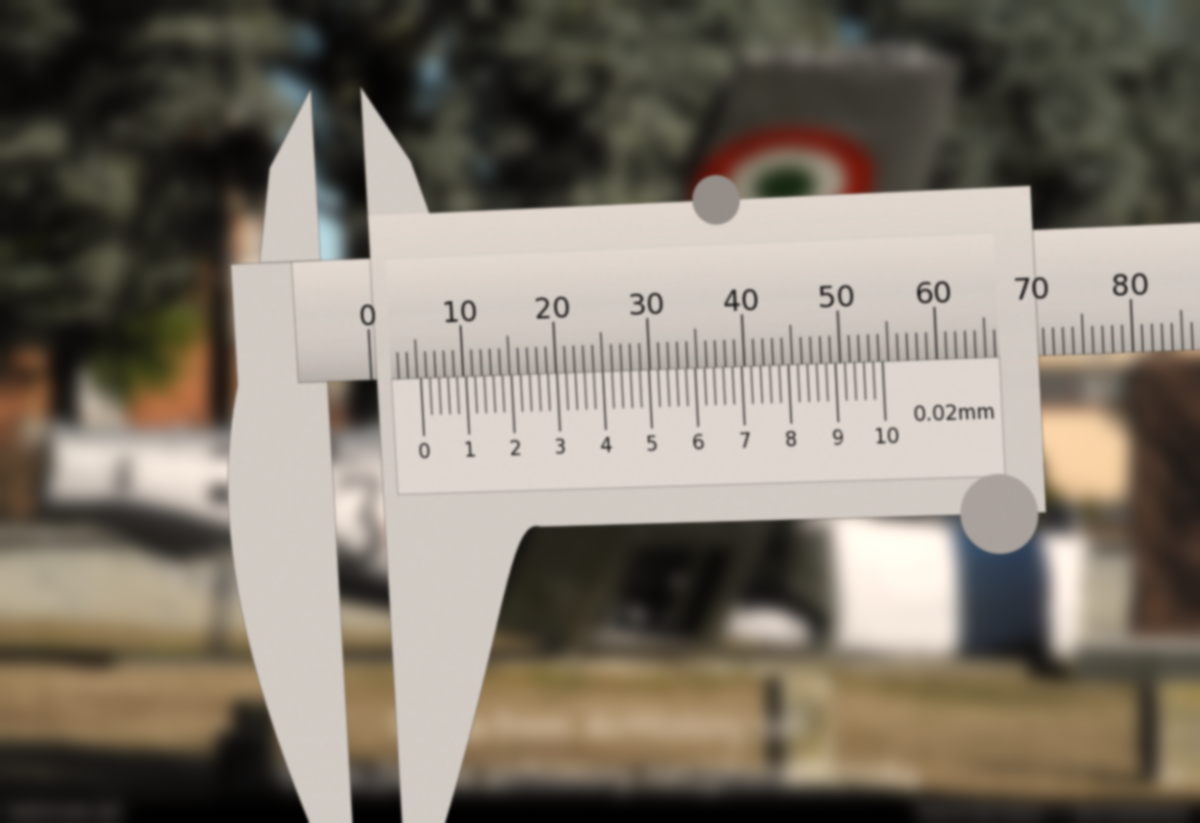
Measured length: 5.4 mm
